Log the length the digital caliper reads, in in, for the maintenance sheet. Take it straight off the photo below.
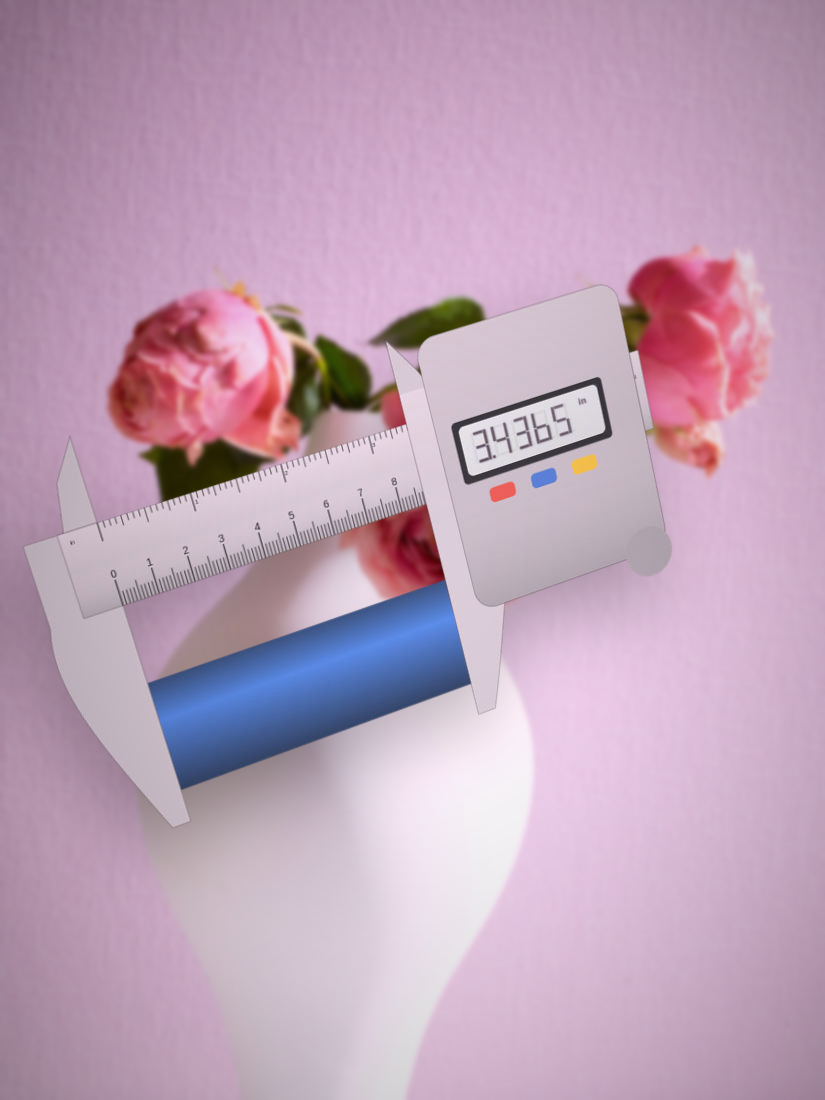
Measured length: 3.4365 in
